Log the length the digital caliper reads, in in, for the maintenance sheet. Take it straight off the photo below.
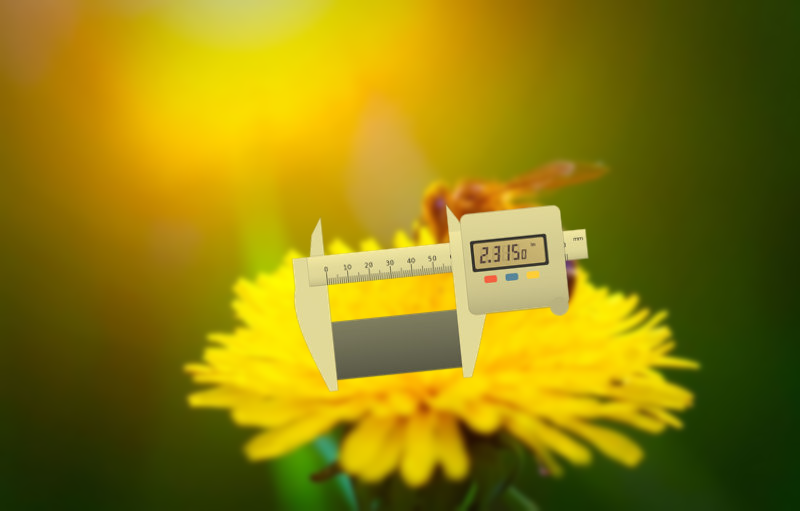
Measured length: 2.3150 in
